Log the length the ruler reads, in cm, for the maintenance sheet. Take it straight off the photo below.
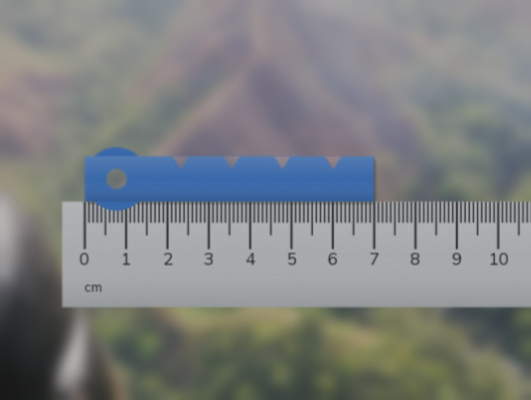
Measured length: 7 cm
